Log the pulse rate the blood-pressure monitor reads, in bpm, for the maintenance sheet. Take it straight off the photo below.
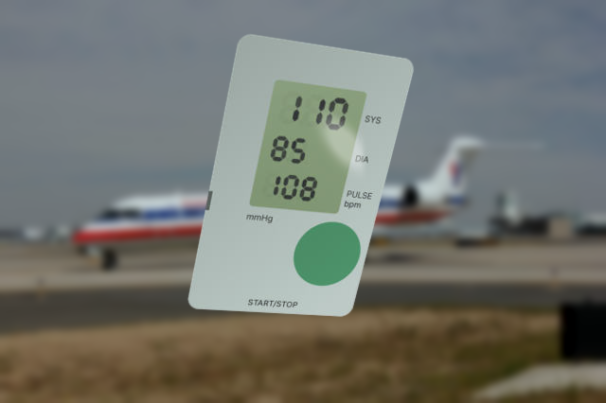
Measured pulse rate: 108 bpm
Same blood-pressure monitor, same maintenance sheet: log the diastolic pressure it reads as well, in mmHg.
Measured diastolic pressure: 85 mmHg
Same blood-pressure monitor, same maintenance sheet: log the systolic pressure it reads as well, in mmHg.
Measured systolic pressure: 110 mmHg
